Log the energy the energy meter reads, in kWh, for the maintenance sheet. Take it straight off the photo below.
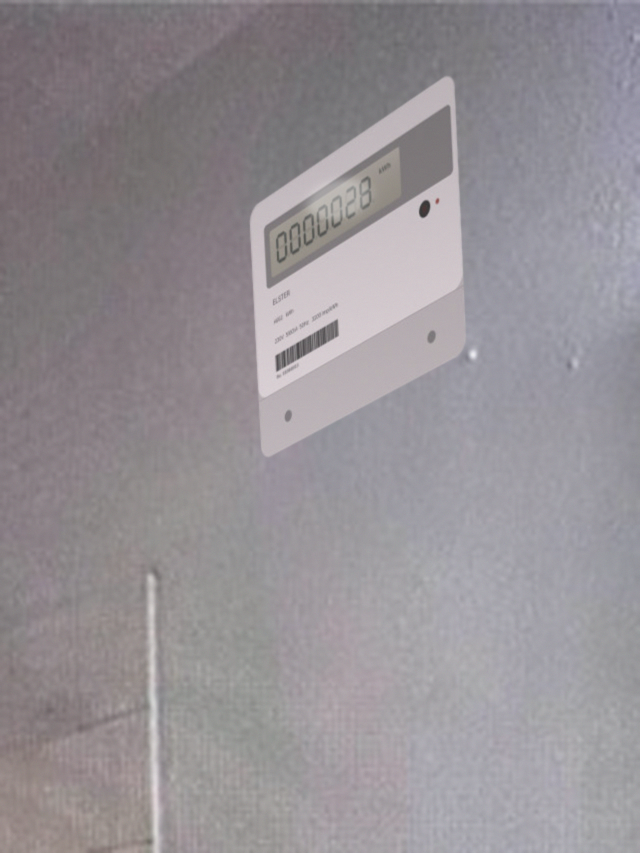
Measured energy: 28 kWh
